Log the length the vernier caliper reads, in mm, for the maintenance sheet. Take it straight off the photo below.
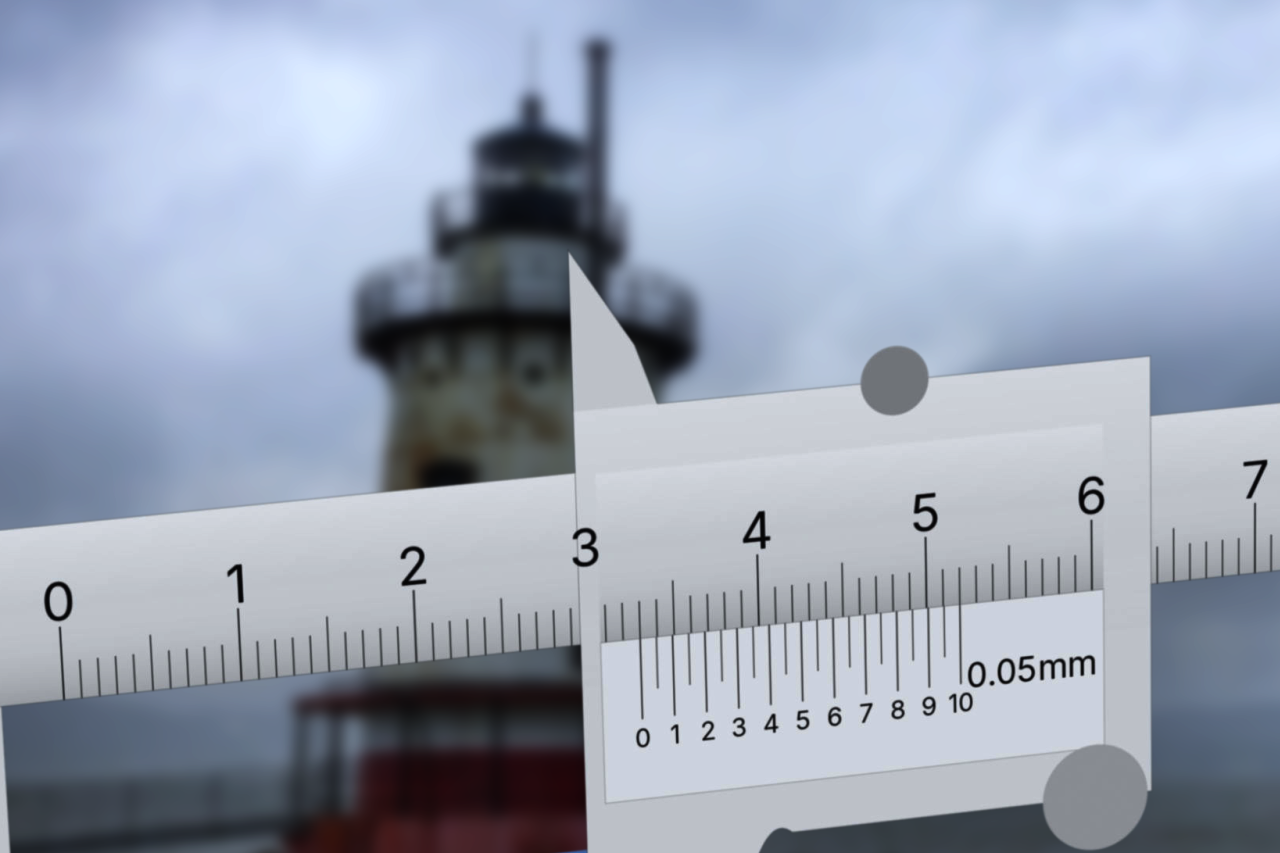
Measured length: 33.0 mm
